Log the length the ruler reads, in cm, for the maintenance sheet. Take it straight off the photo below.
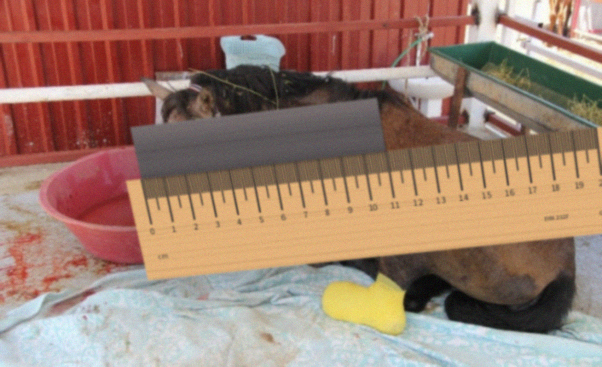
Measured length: 11 cm
